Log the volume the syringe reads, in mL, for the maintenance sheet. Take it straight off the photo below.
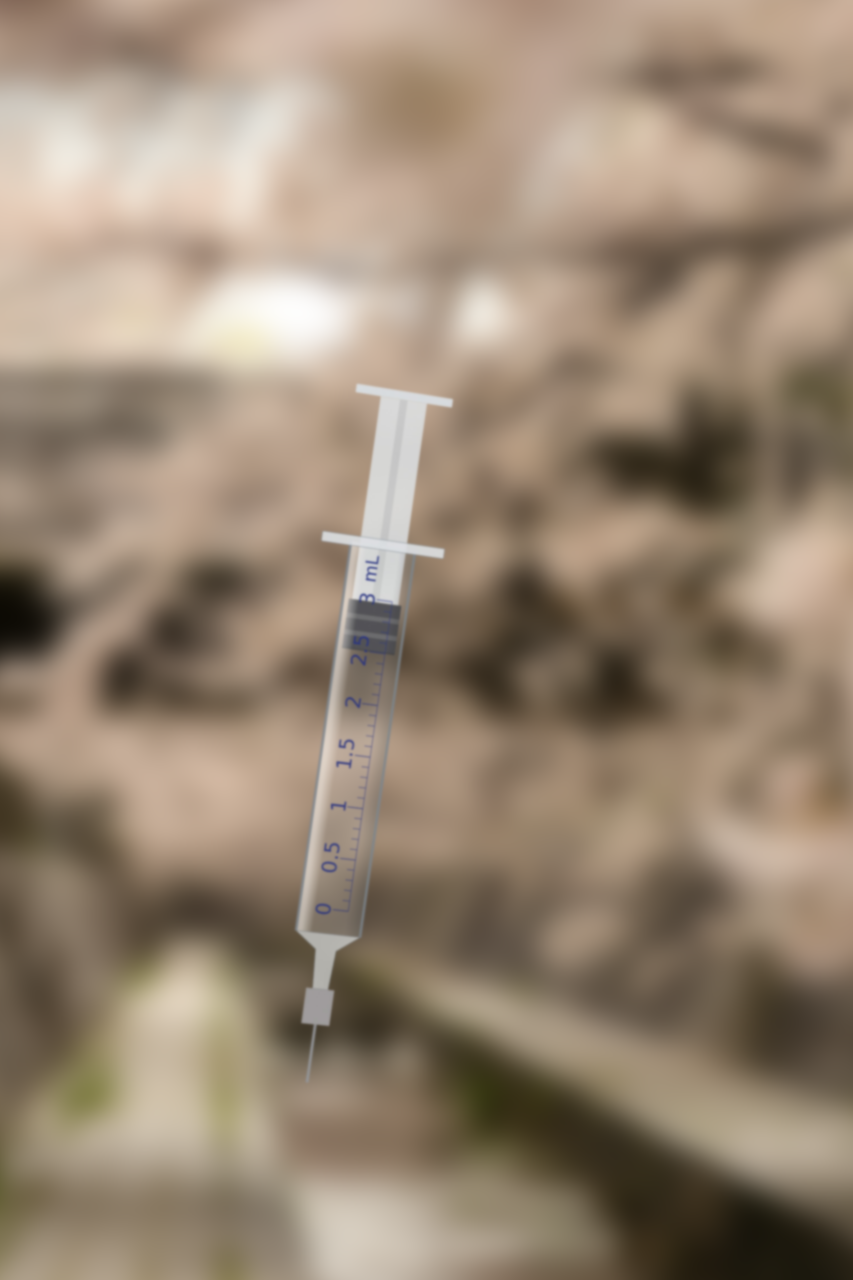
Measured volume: 2.5 mL
